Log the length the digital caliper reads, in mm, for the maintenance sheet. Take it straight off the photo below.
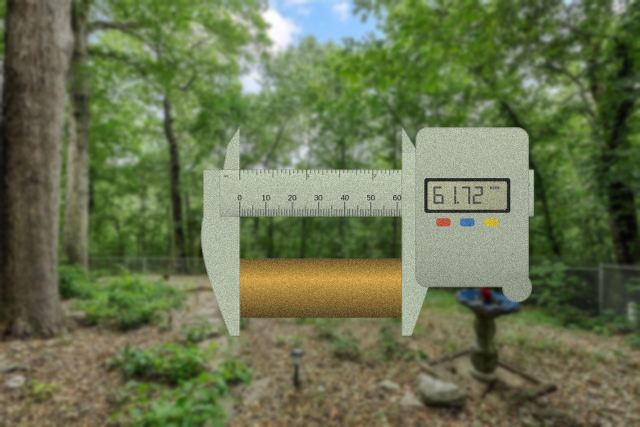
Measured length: 61.72 mm
